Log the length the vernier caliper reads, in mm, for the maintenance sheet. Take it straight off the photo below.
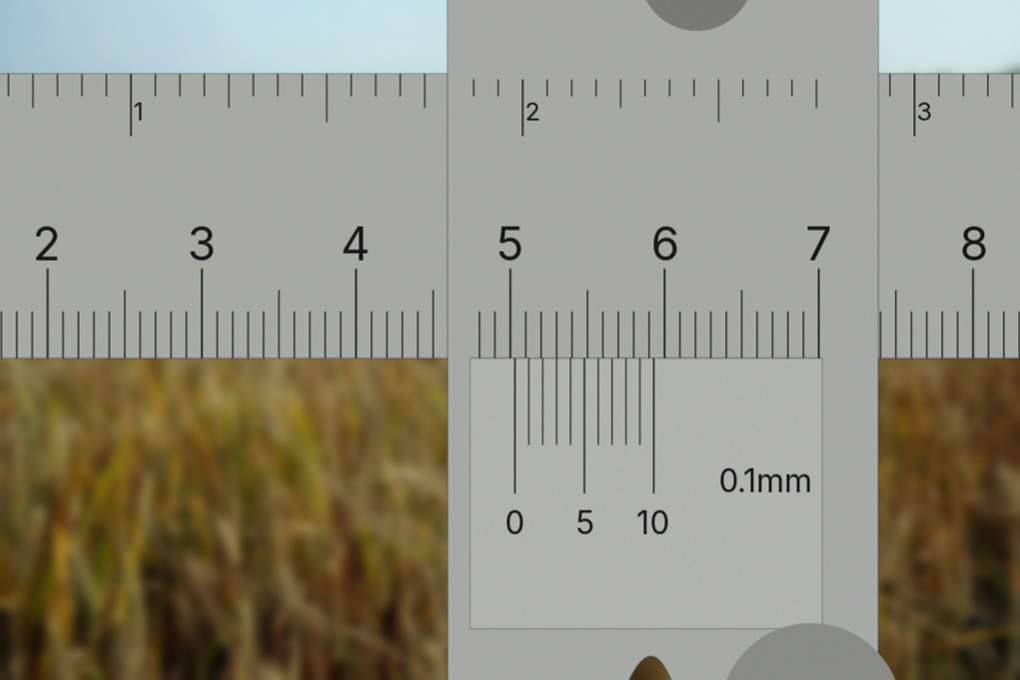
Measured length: 50.3 mm
